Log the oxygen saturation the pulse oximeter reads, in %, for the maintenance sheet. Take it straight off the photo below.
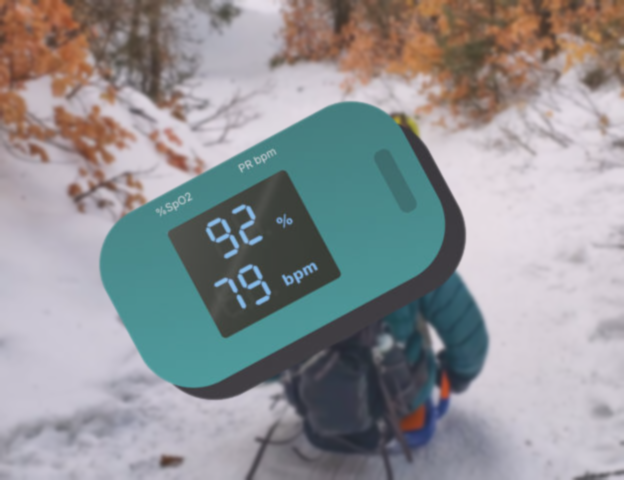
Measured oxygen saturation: 92 %
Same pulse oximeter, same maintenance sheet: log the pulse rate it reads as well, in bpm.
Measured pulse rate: 79 bpm
